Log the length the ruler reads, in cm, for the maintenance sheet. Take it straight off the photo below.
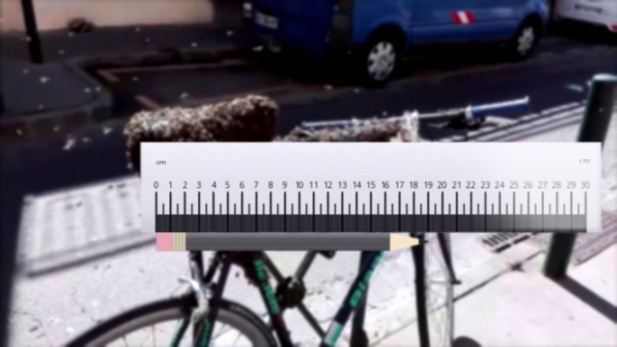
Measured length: 19 cm
